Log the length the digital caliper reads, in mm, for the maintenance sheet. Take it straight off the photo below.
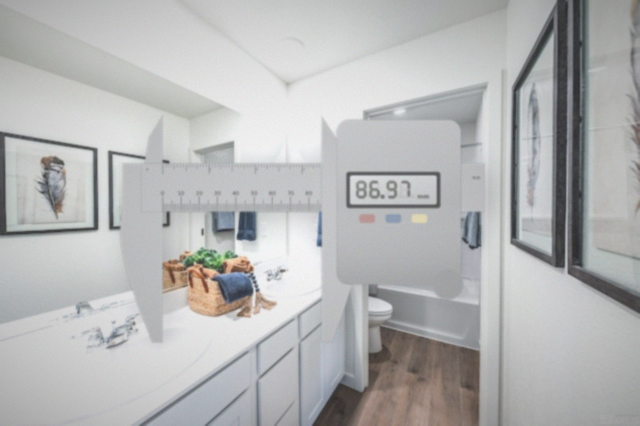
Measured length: 86.97 mm
